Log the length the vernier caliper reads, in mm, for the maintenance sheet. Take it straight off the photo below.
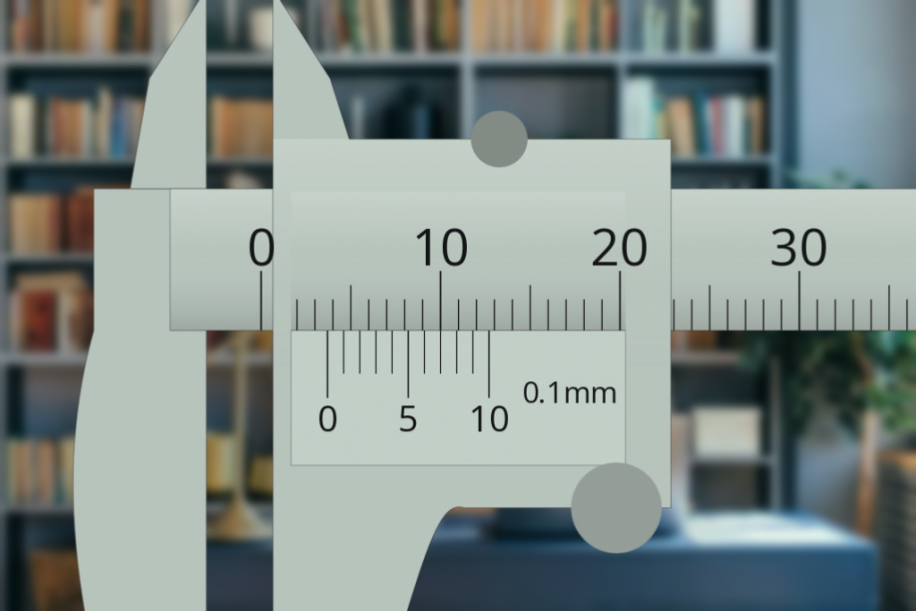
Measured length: 3.7 mm
